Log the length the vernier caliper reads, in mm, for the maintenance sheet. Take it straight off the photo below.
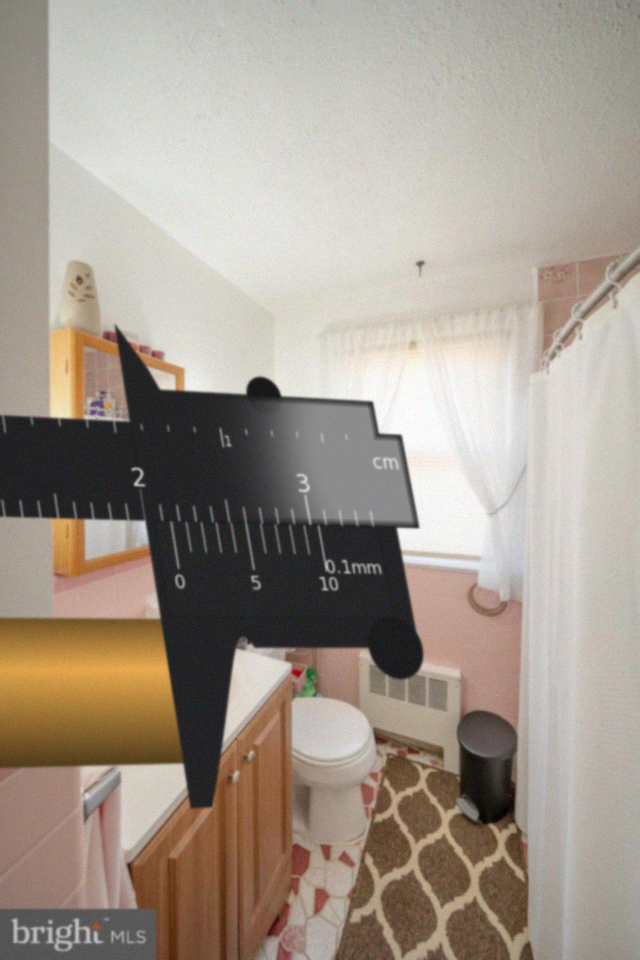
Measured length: 21.5 mm
